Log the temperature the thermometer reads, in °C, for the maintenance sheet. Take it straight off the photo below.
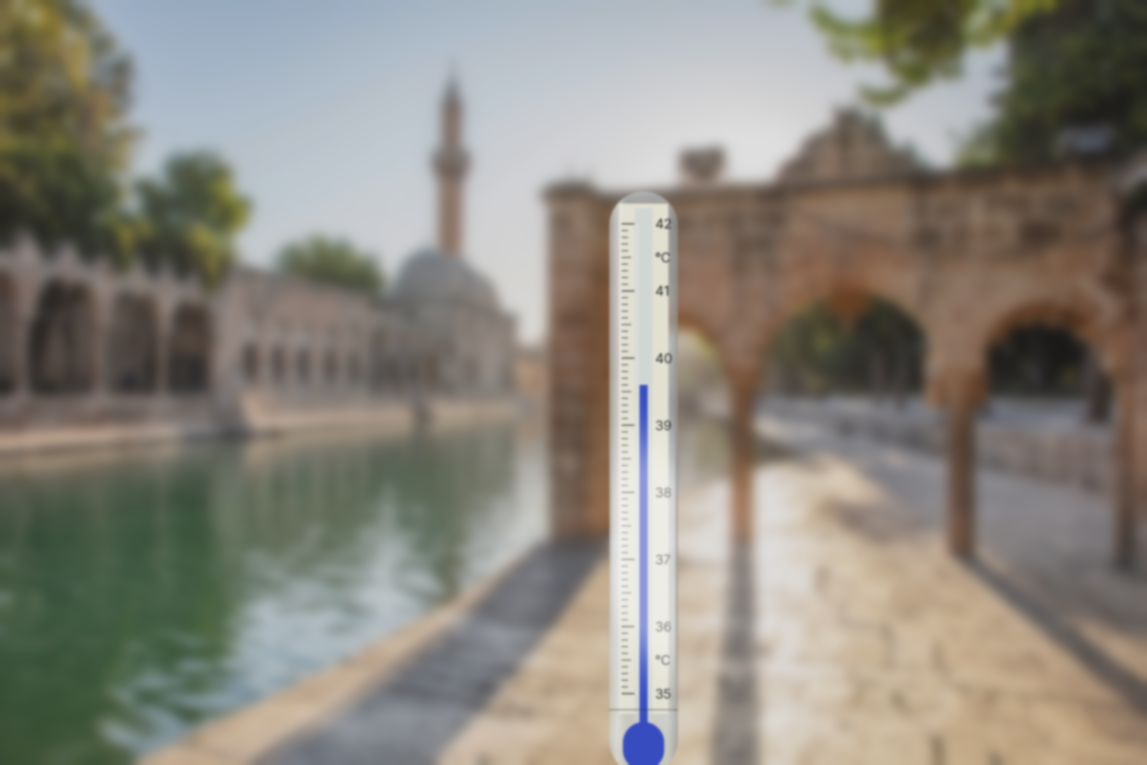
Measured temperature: 39.6 °C
